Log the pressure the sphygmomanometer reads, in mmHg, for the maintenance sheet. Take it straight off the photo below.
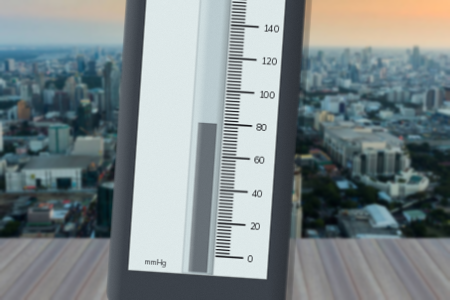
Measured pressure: 80 mmHg
